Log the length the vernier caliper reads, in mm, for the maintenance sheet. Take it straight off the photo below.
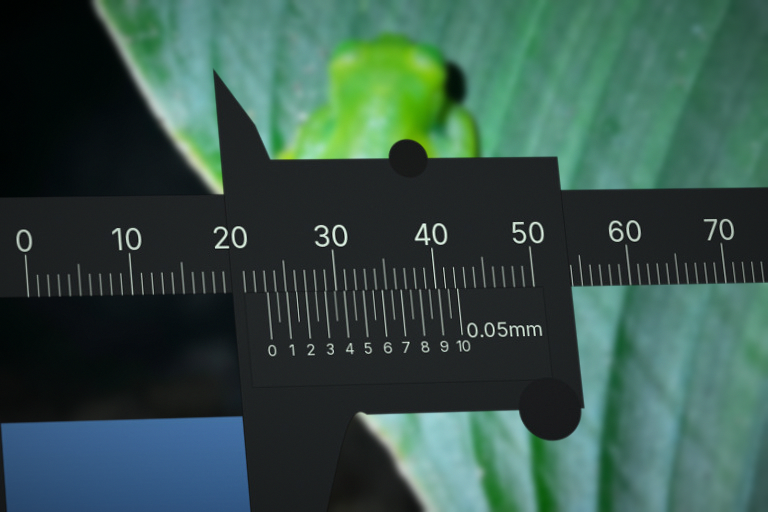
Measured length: 23.2 mm
